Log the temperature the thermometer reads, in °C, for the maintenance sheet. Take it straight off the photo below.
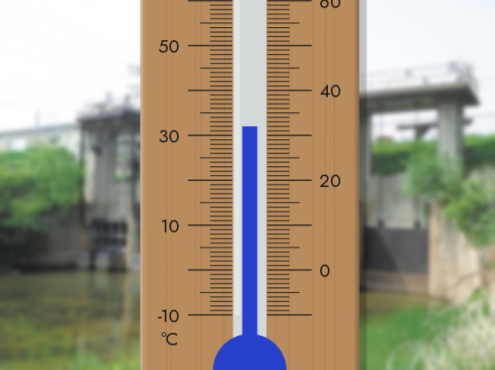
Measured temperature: 32 °C
